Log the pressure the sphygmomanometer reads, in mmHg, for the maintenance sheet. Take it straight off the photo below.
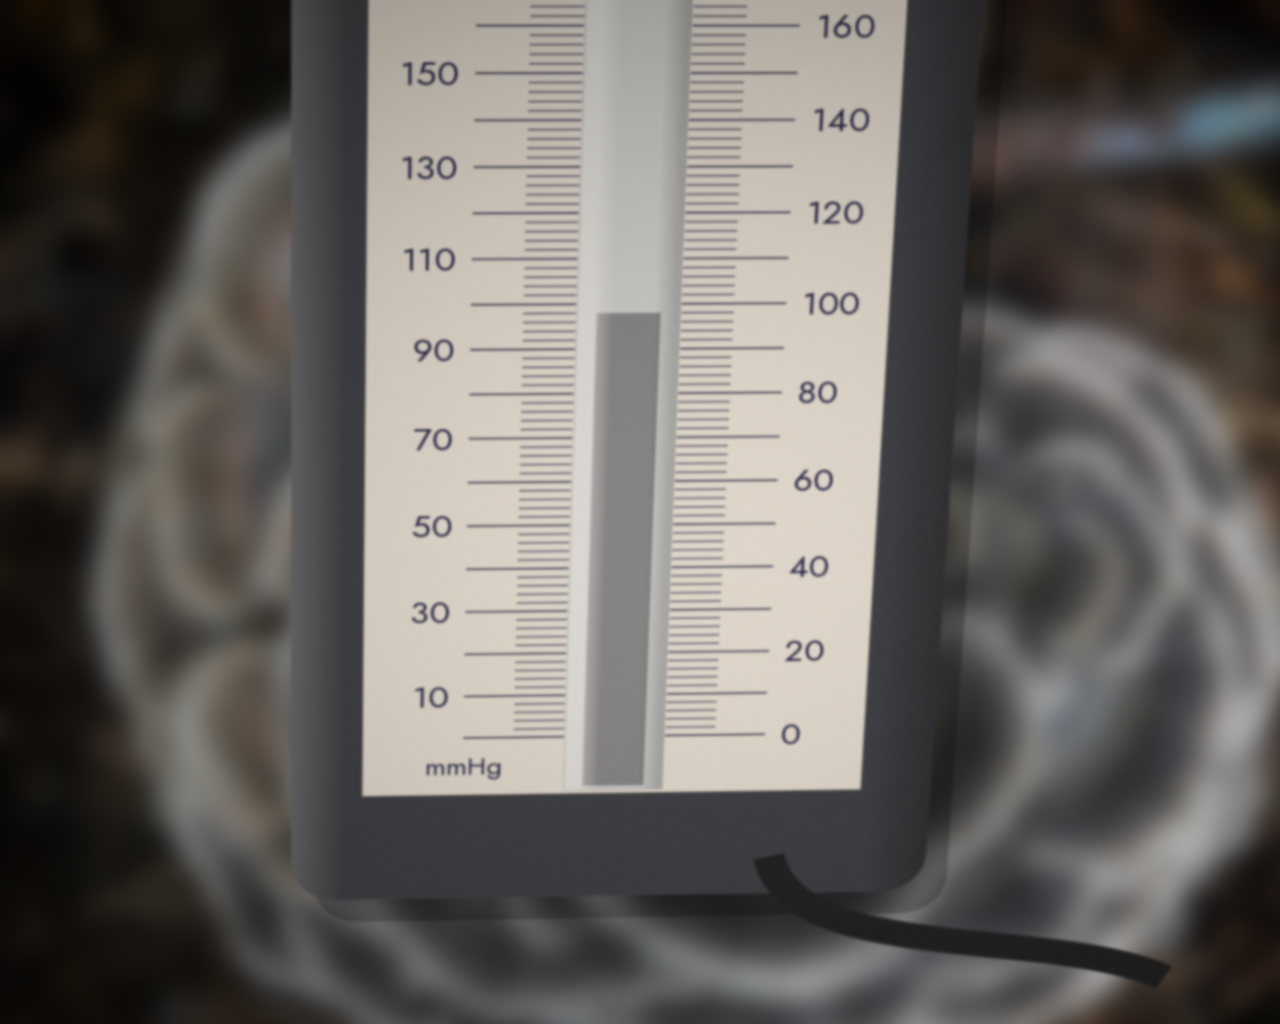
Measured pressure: 98 mmHg
